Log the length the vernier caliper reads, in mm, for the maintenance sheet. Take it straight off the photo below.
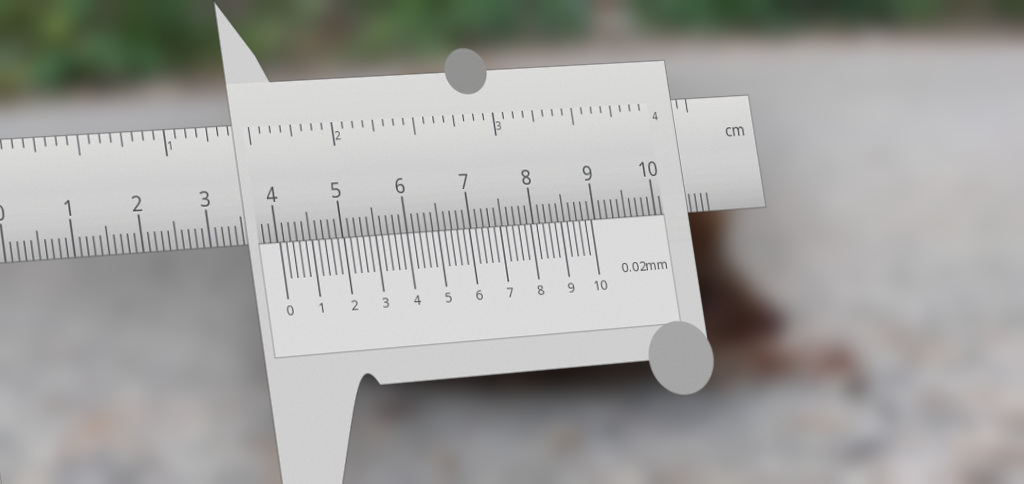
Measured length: 40.4 mm
